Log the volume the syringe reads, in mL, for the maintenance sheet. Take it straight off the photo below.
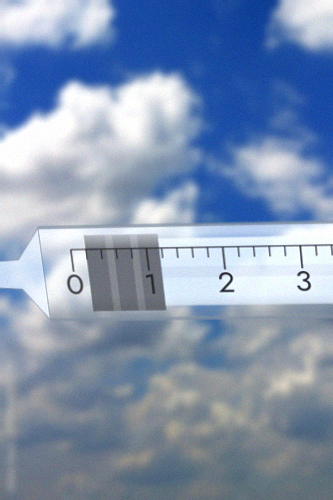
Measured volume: 0.2 mL
